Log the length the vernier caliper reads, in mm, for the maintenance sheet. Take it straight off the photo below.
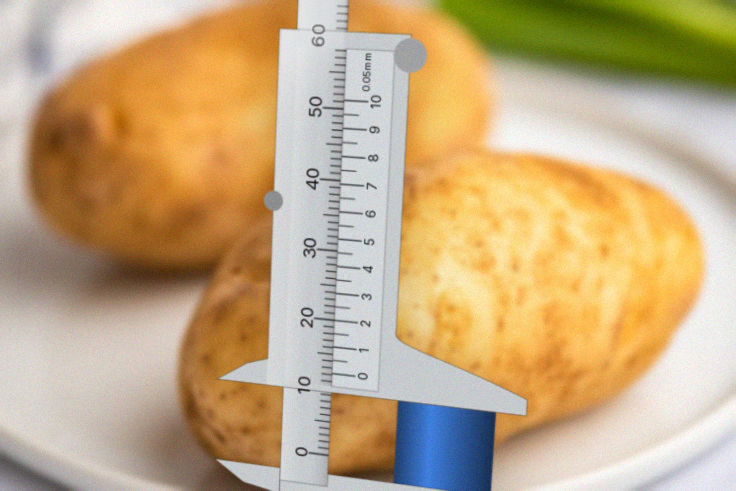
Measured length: 12.2 mm
